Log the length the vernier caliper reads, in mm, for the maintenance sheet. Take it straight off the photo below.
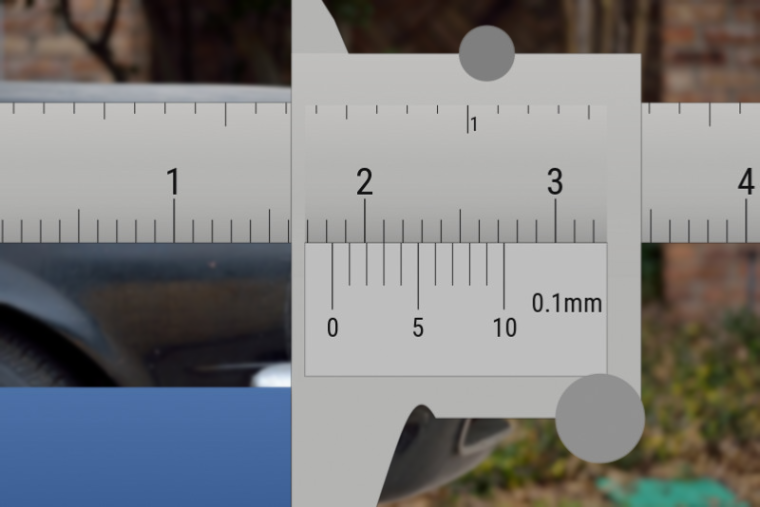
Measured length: 18.3 mm
